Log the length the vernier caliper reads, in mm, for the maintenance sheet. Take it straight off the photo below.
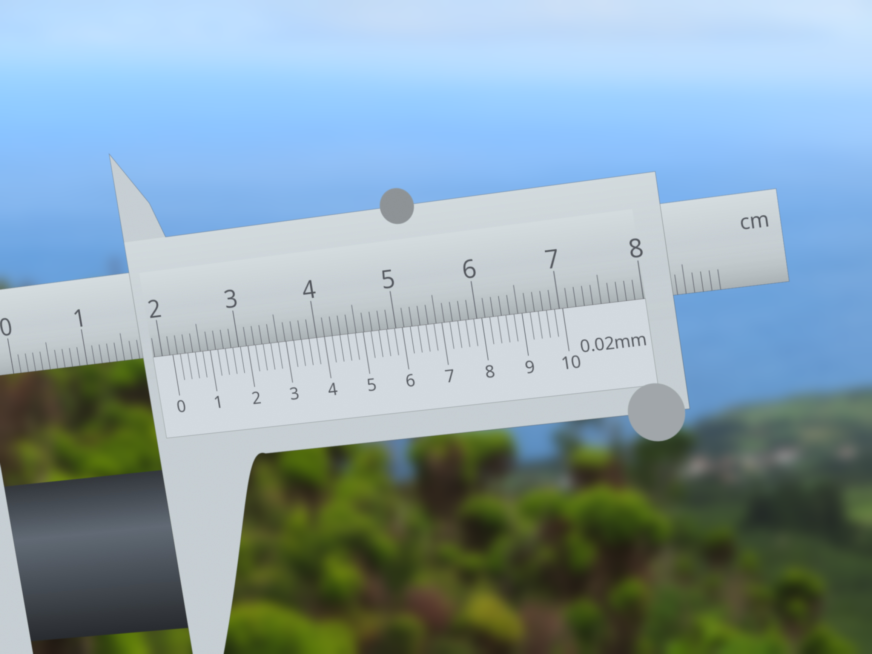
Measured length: 21.4 mm
